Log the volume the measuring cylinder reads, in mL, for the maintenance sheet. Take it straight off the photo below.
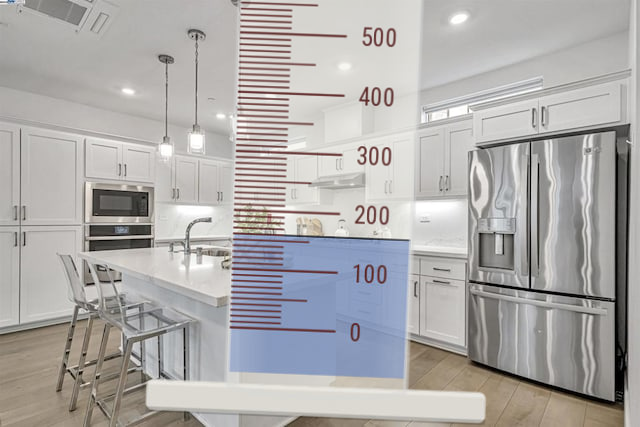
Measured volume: 160 mL
